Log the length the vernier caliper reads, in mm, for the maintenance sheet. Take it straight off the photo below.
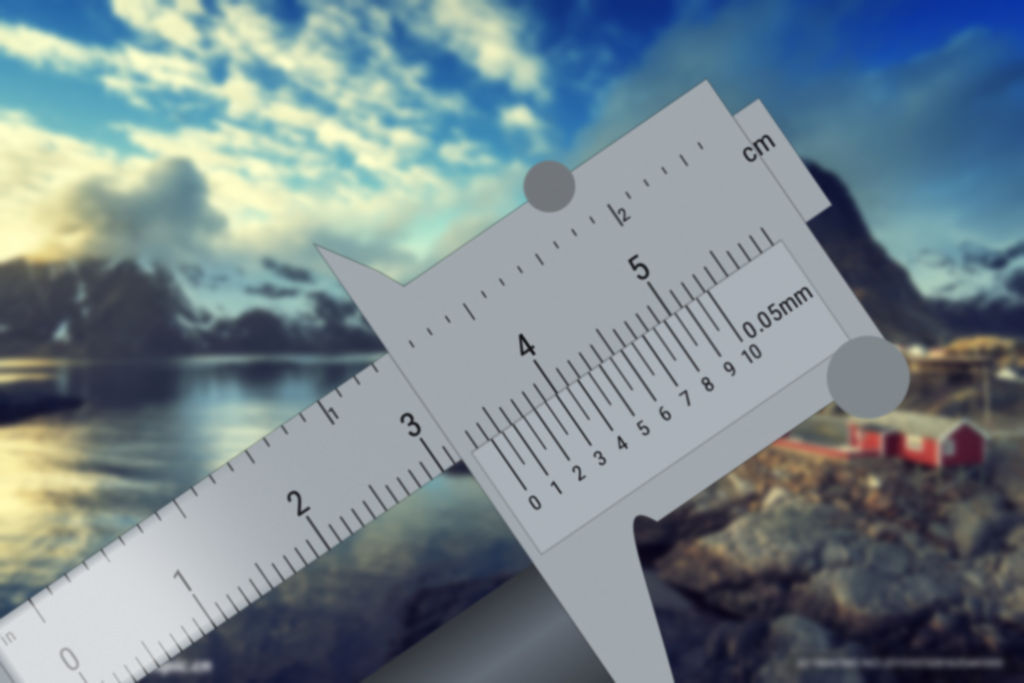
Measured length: 34.2 mm
